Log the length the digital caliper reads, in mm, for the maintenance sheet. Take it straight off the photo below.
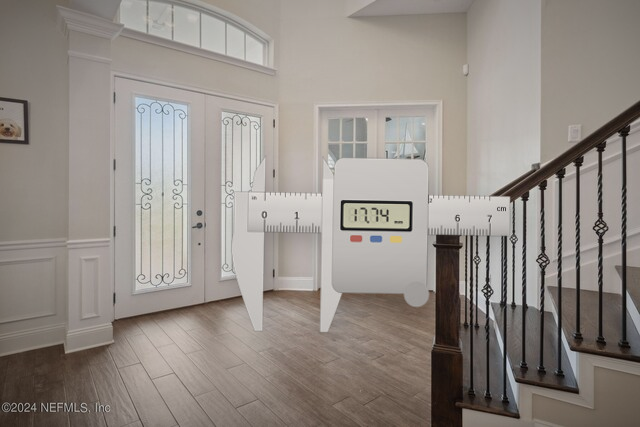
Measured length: 17.74 mm
